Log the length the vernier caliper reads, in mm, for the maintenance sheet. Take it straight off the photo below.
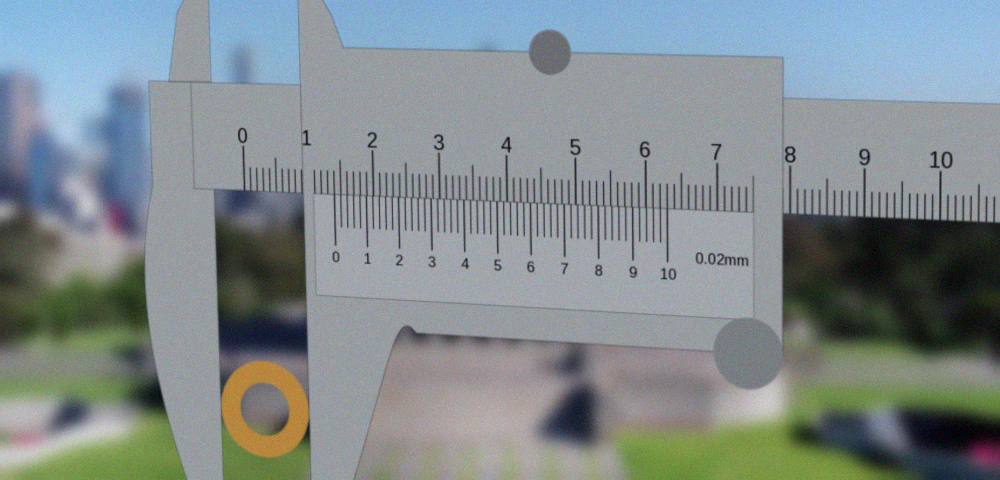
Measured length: 14.0 mm
